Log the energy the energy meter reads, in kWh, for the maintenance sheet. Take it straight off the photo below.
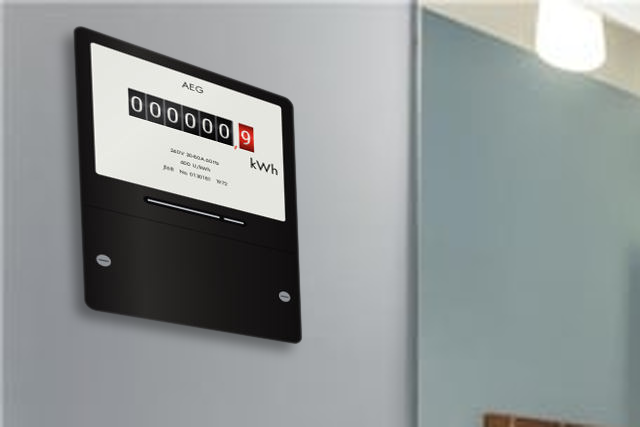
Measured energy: 0.9 kWh
